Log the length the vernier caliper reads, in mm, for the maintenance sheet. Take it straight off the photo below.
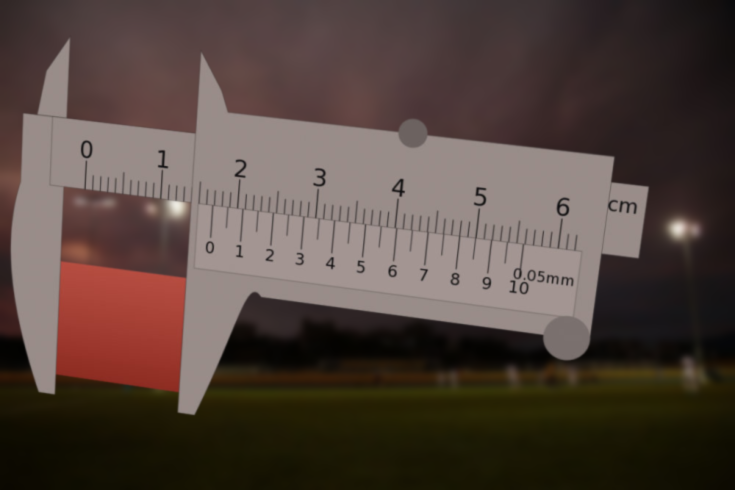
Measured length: 16.8 mm
